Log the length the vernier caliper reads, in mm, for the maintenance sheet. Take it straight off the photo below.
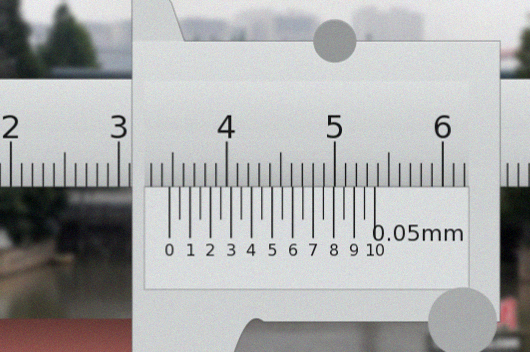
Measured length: 34.7 mm
